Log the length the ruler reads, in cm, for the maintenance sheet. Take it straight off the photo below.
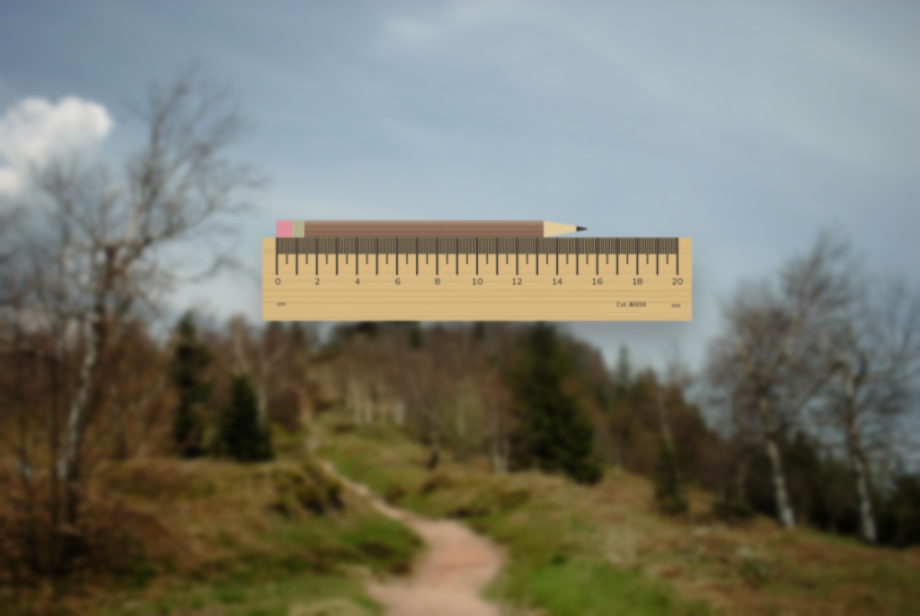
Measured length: 15.5 cm
